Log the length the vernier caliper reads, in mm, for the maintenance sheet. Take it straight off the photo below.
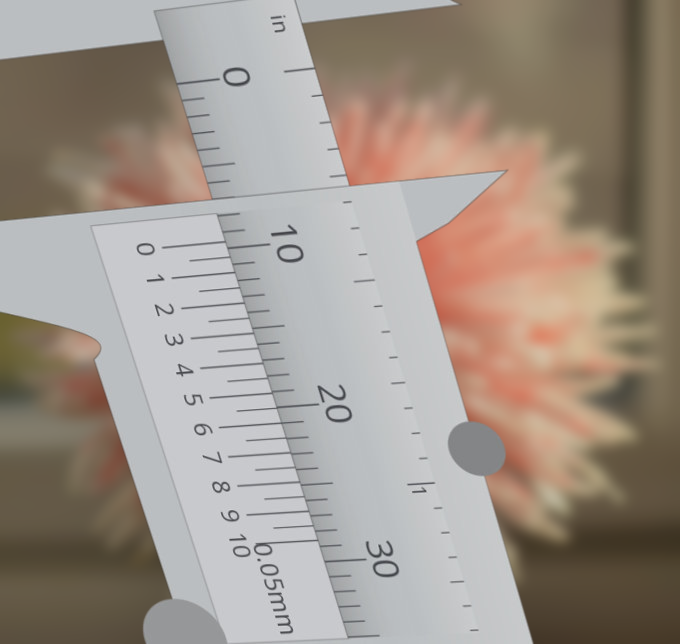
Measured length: 9.6 mm
